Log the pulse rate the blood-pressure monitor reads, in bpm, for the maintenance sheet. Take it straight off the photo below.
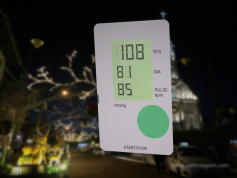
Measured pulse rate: 85 bpm
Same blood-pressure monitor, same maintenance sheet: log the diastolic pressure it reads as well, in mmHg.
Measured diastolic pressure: 81 mmHg
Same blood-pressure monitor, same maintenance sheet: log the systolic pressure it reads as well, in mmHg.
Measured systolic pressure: 108 mmHg
